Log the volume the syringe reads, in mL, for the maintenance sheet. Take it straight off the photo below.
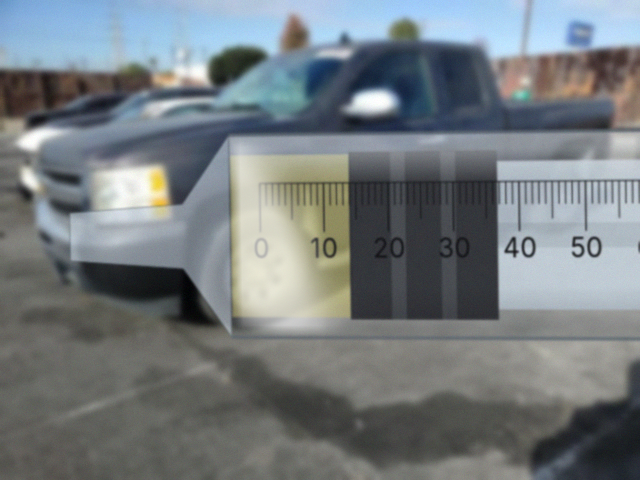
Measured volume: 14 mL
